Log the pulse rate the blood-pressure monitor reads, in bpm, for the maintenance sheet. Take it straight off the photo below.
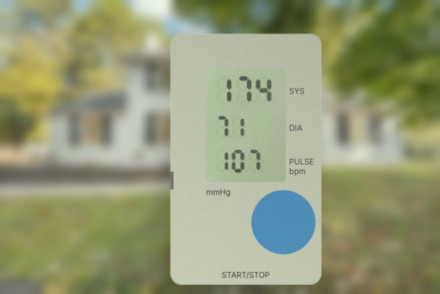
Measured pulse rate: 107 bpm
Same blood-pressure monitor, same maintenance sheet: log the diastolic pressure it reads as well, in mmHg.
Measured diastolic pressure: 71 mmHg
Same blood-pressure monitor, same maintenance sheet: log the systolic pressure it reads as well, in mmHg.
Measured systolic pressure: 174 mmHg
